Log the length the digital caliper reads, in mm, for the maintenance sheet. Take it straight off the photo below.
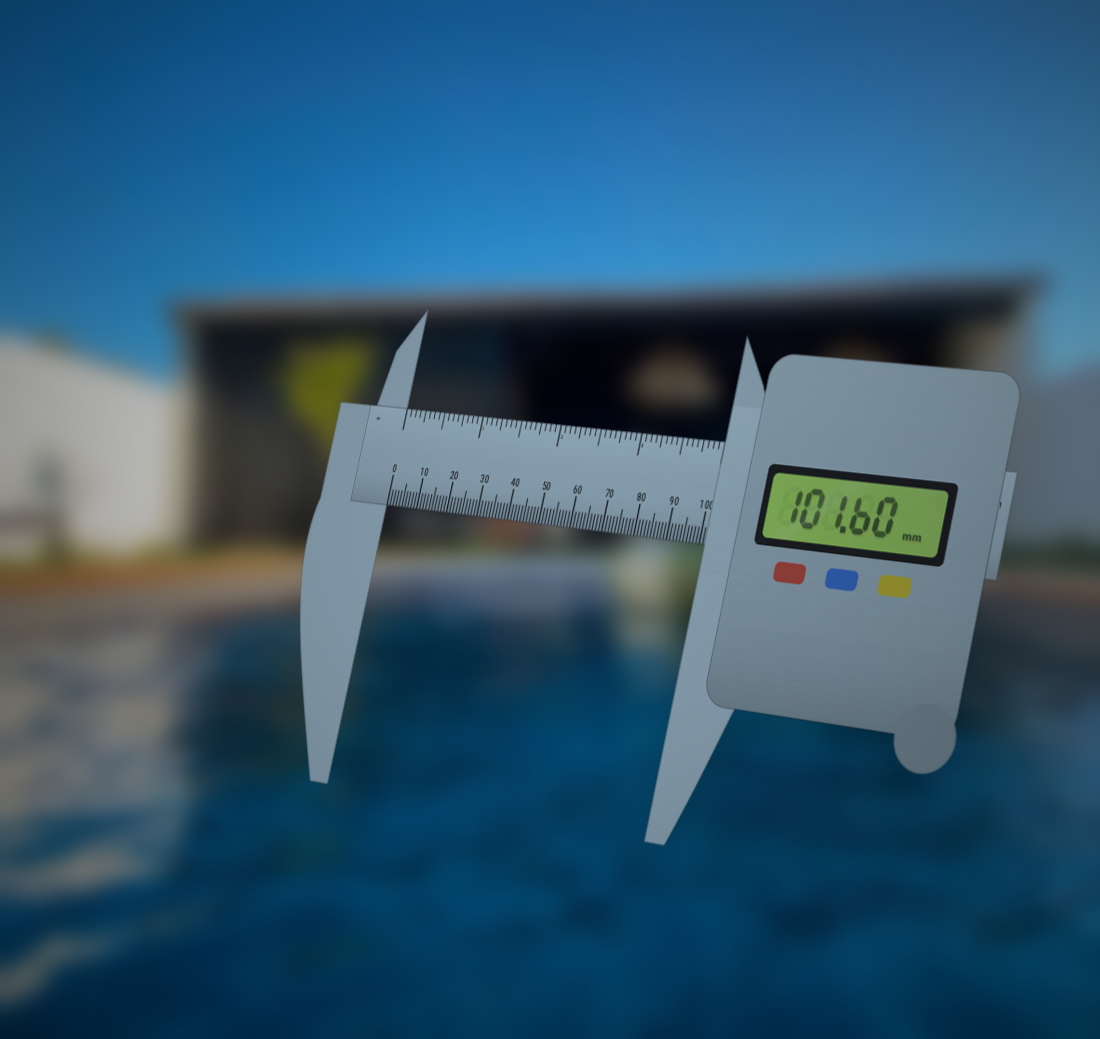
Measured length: 101.60 mm
